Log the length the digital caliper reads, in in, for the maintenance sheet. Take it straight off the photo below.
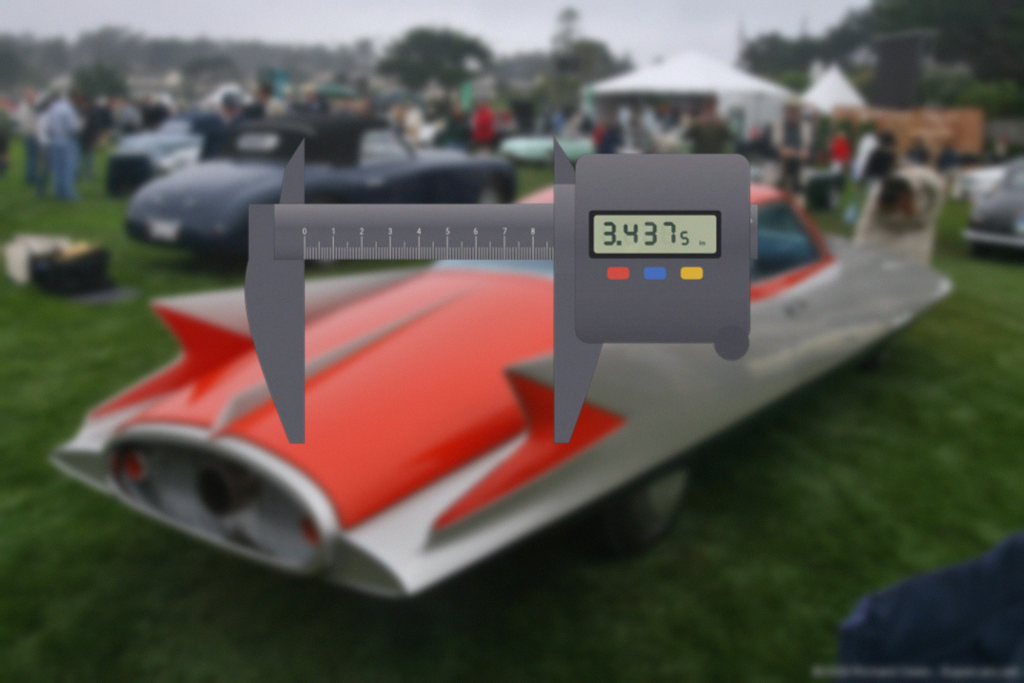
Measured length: 3.4375 in
